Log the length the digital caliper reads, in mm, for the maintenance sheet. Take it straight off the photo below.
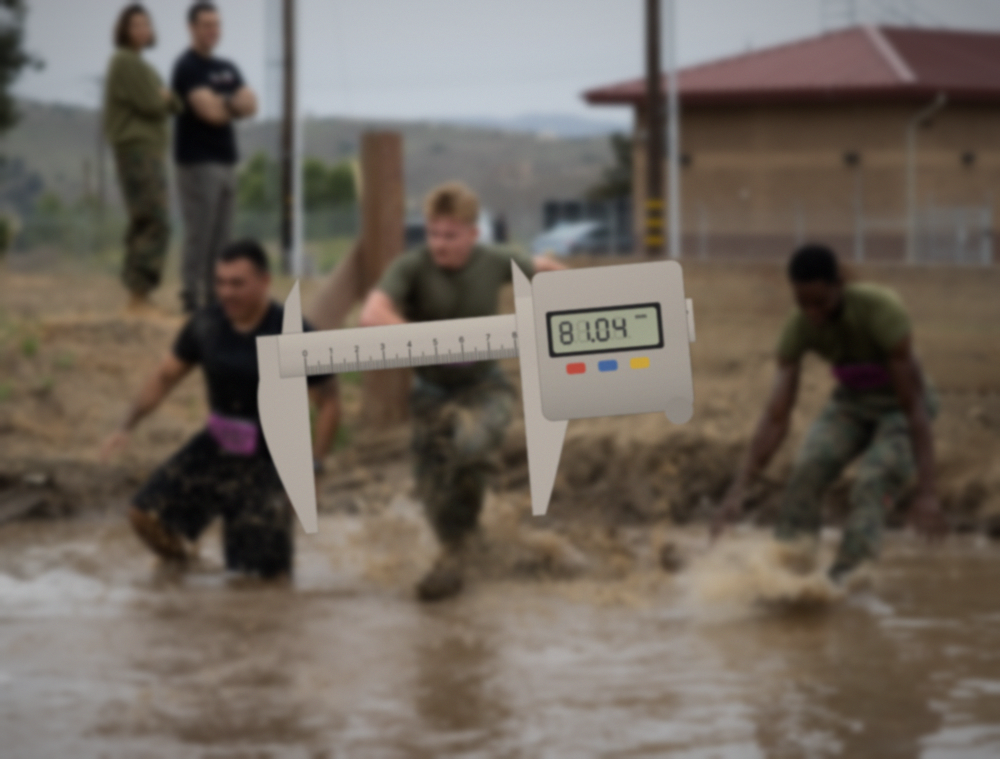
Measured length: 81.04 mm
